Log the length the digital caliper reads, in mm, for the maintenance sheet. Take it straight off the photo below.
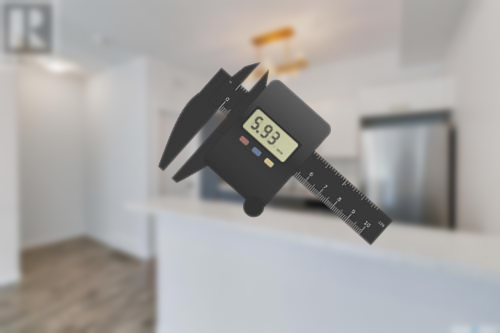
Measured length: 5.93 mm
